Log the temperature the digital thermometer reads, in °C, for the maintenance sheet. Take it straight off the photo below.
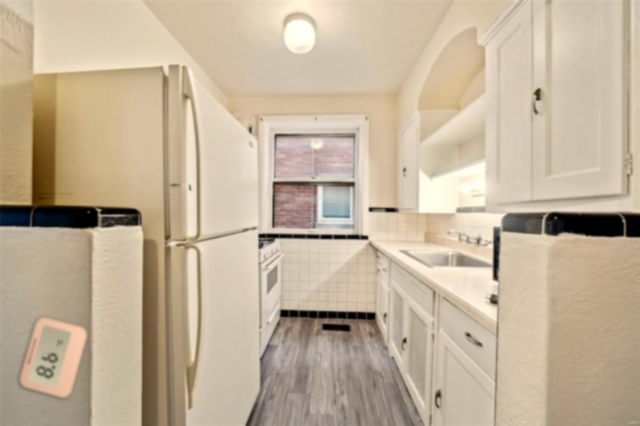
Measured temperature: 8.6 °C
